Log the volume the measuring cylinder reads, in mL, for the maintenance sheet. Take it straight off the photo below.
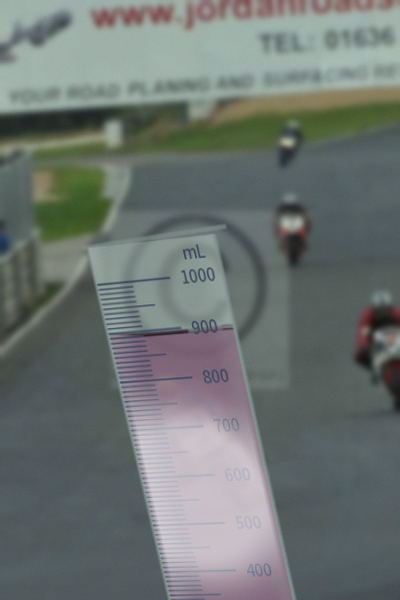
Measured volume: 890 mL
